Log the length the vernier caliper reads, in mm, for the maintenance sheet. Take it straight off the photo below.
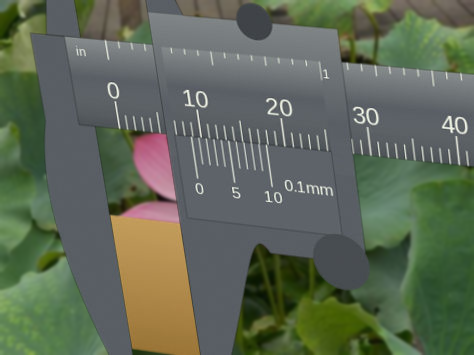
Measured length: 8.8 mm
